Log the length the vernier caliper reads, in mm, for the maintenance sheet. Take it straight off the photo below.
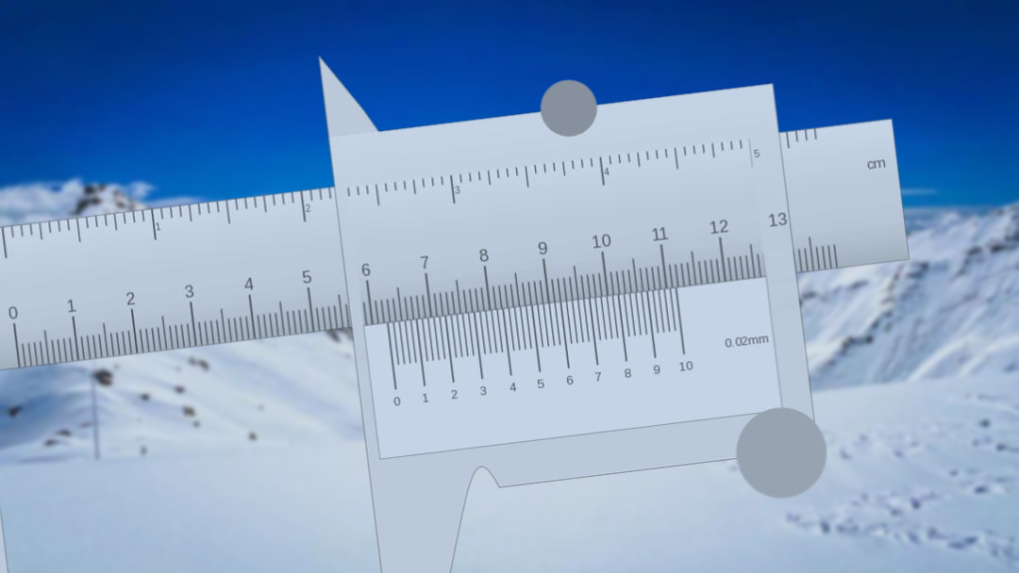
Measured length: 62.6 mm
